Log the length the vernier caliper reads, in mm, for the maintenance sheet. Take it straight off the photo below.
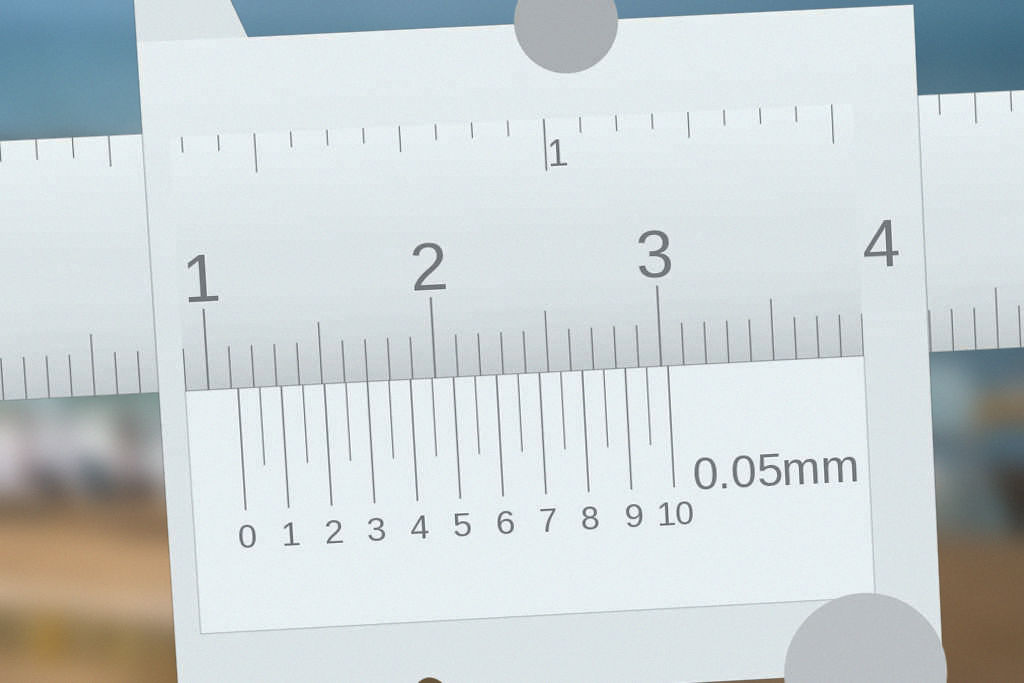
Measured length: 11.30 mm
